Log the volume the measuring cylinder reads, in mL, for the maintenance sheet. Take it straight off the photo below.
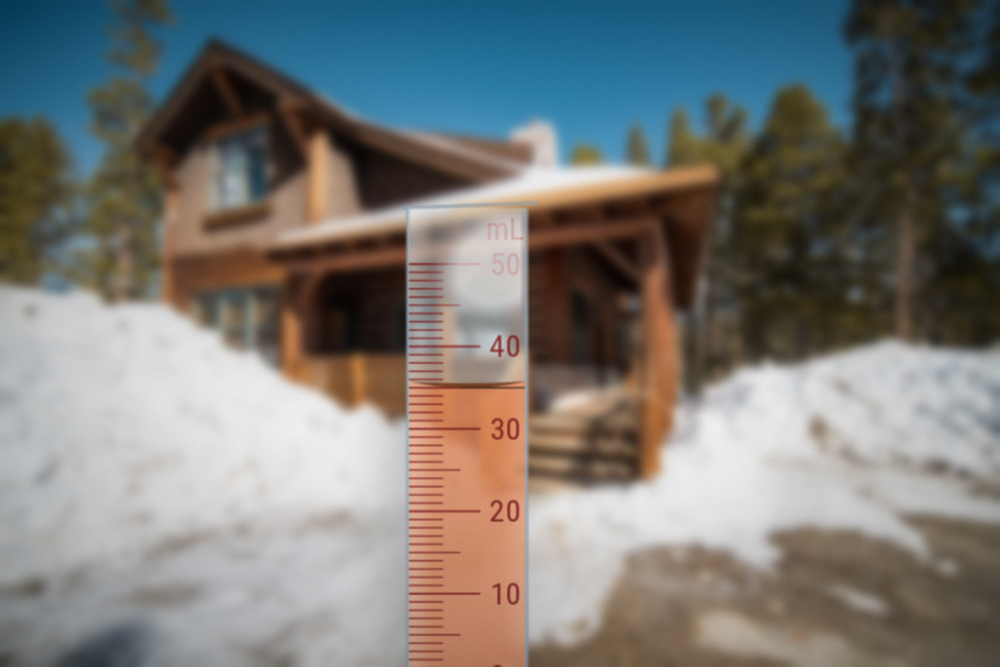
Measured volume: 35 mL
